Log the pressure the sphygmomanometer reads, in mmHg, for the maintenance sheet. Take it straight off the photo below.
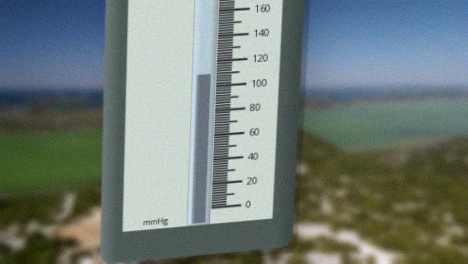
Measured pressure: 110 mmHg
